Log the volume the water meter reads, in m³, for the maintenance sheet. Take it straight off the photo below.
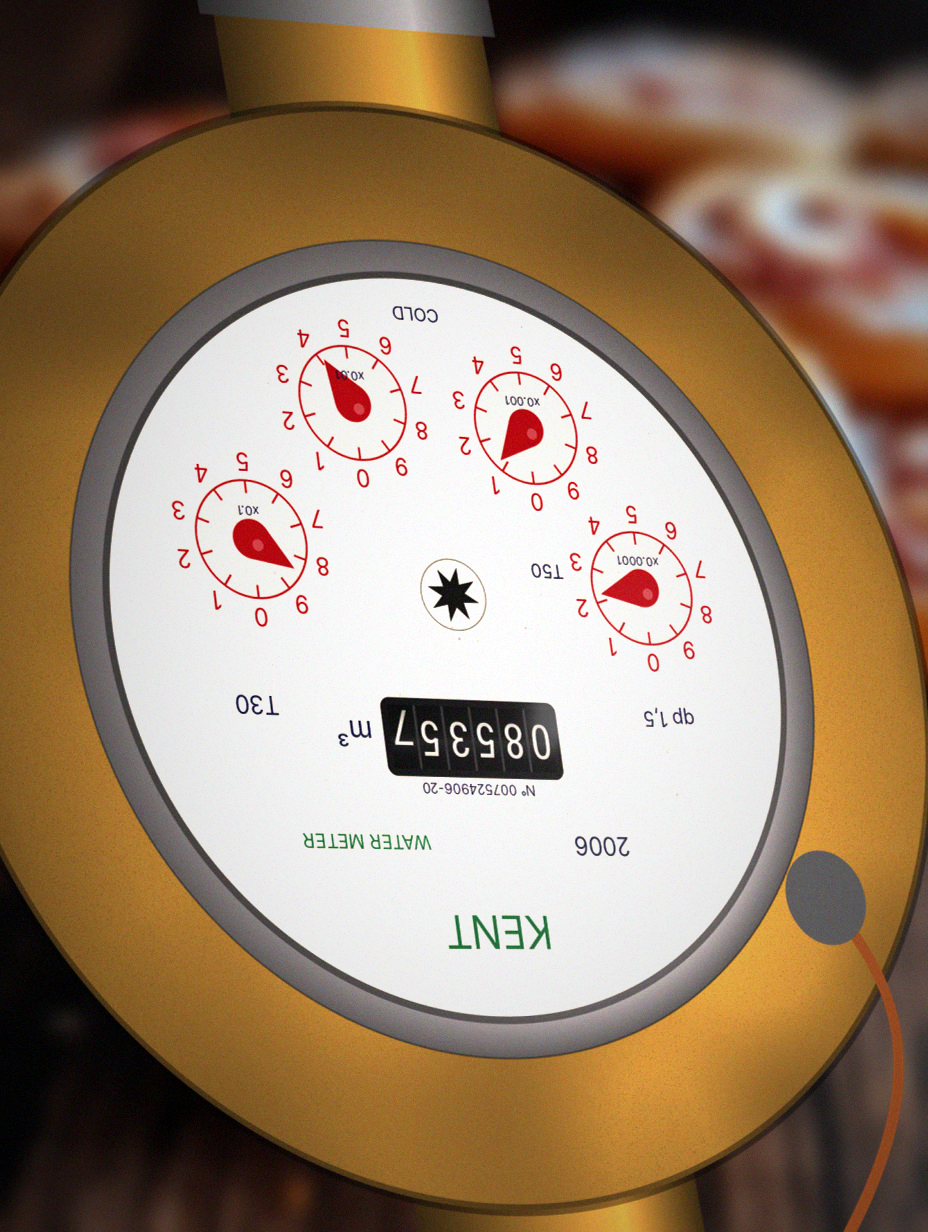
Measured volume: 85356.8412 m³
